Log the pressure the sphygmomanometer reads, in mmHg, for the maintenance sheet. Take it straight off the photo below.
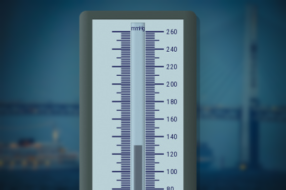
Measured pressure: 130 mmHg
